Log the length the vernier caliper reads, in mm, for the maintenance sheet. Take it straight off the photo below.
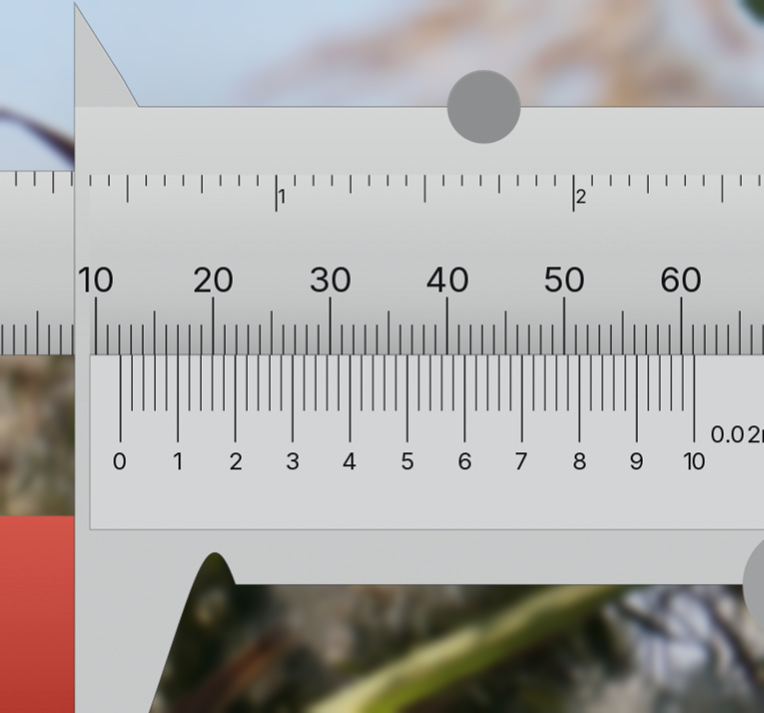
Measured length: 12.1 mm
